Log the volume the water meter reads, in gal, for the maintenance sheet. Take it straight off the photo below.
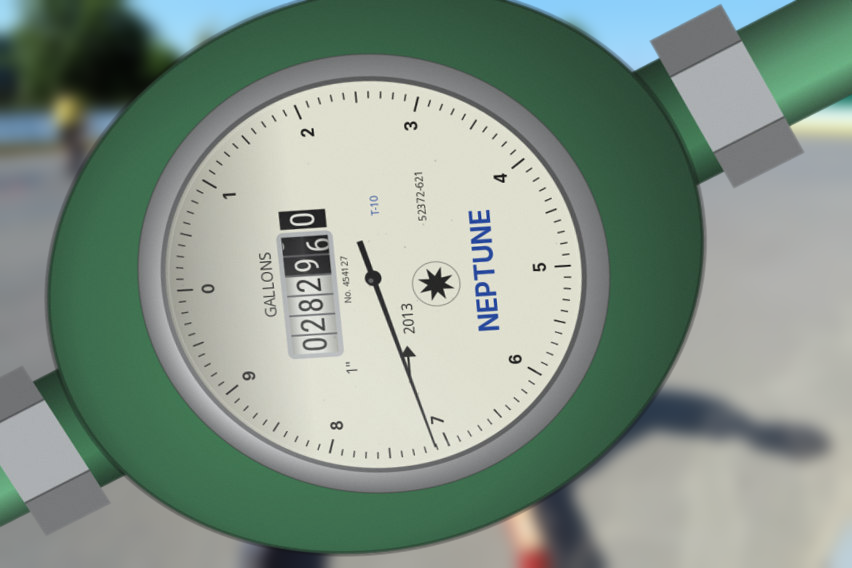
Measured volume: 282957.1 gal
